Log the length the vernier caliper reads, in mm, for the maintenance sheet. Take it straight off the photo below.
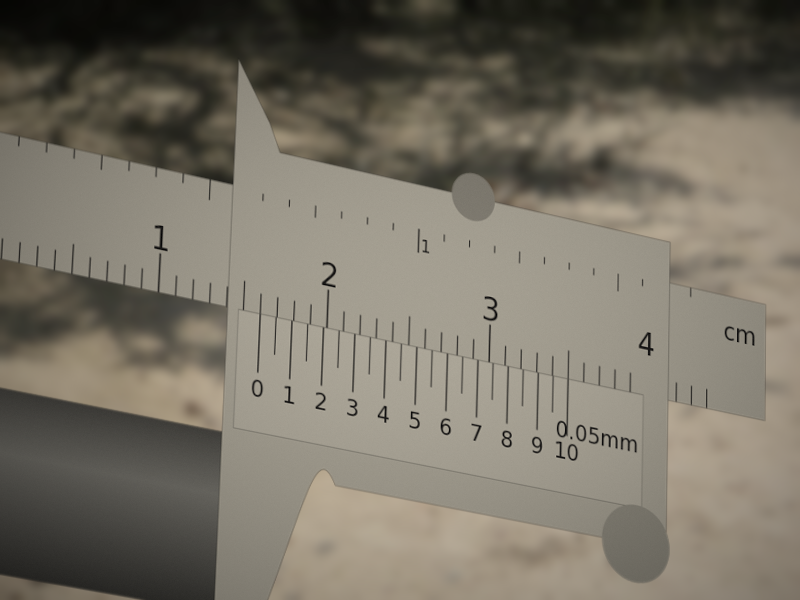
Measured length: 16.0 mm
